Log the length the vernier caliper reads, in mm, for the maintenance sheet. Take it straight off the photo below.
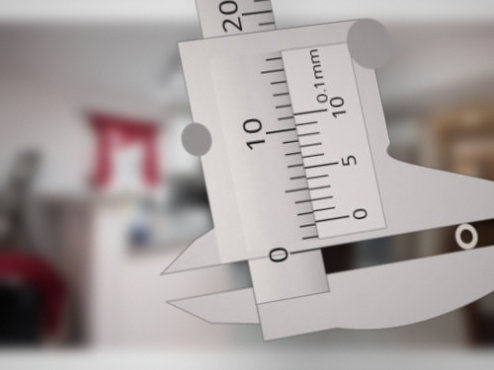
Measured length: 2.2 mm
